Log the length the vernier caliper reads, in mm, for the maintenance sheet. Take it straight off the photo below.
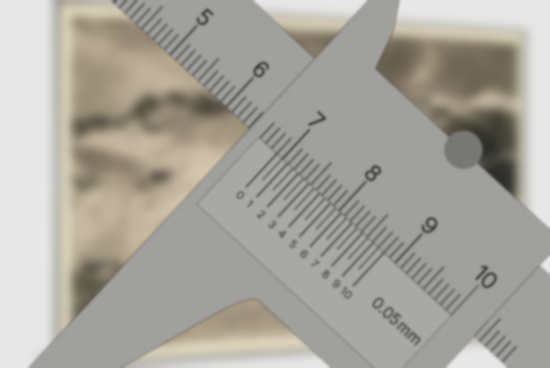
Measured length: 69.0 mm
